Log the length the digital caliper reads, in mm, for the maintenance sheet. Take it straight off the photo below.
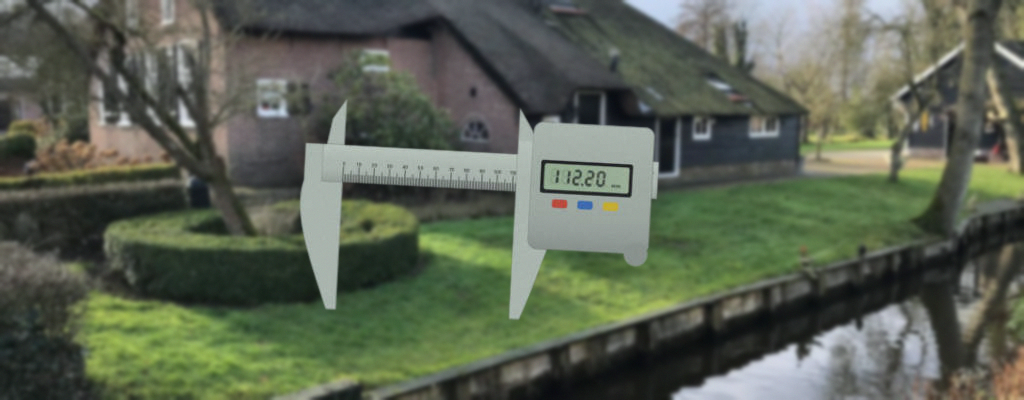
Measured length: 112.20 mm
